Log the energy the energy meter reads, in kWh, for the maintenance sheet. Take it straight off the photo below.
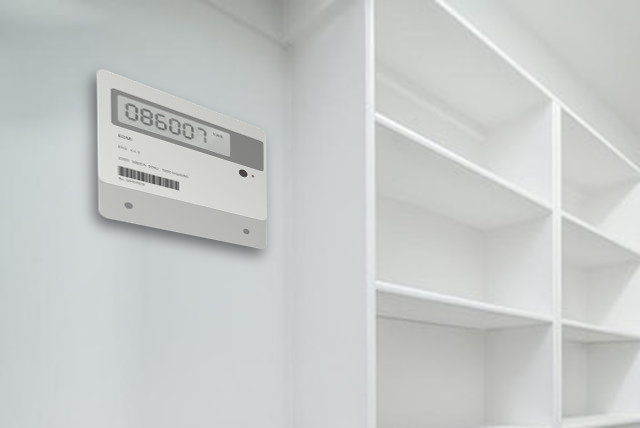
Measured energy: 86007 kWh
